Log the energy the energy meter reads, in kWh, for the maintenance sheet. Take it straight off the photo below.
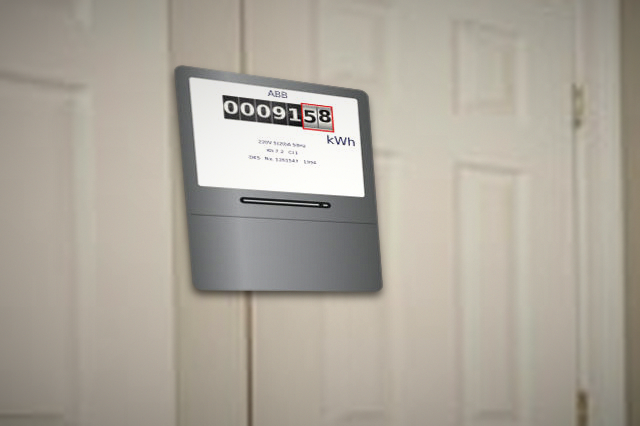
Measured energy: 91.58 kWh
